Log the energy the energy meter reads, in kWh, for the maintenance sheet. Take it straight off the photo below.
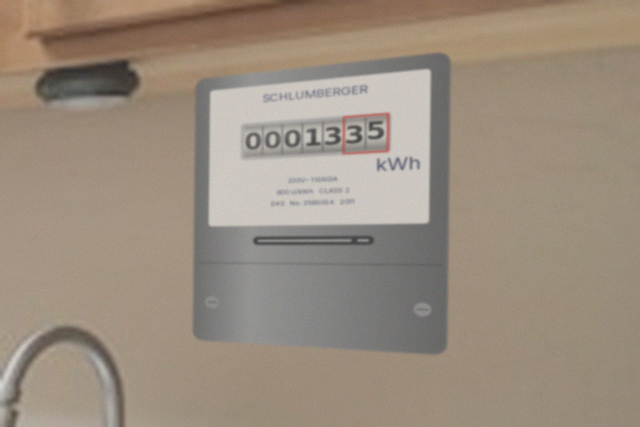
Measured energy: 13.35 kWh
